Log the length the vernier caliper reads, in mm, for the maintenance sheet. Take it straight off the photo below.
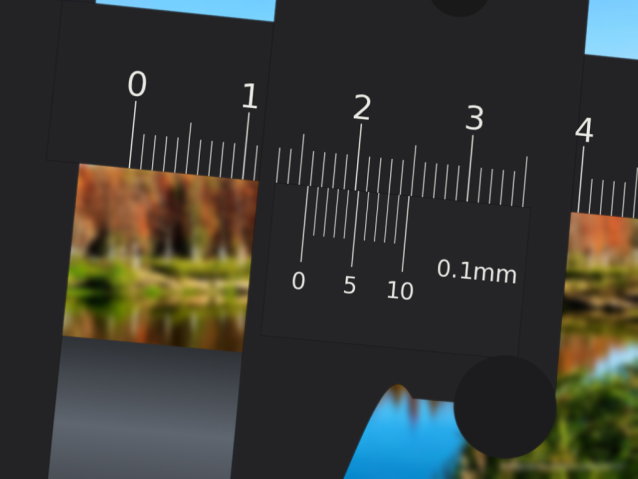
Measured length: 15.8 mm
